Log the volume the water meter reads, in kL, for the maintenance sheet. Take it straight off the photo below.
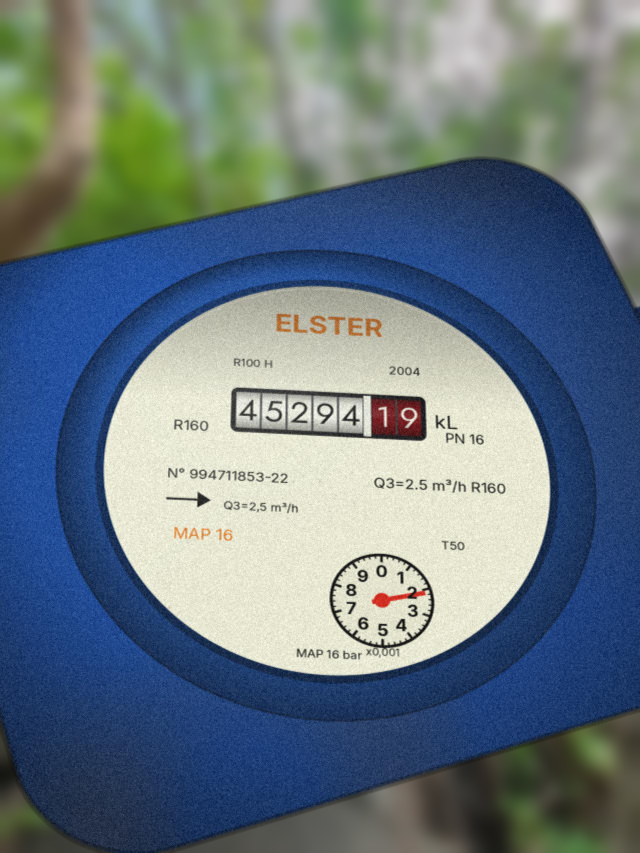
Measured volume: 45294.192 kL
